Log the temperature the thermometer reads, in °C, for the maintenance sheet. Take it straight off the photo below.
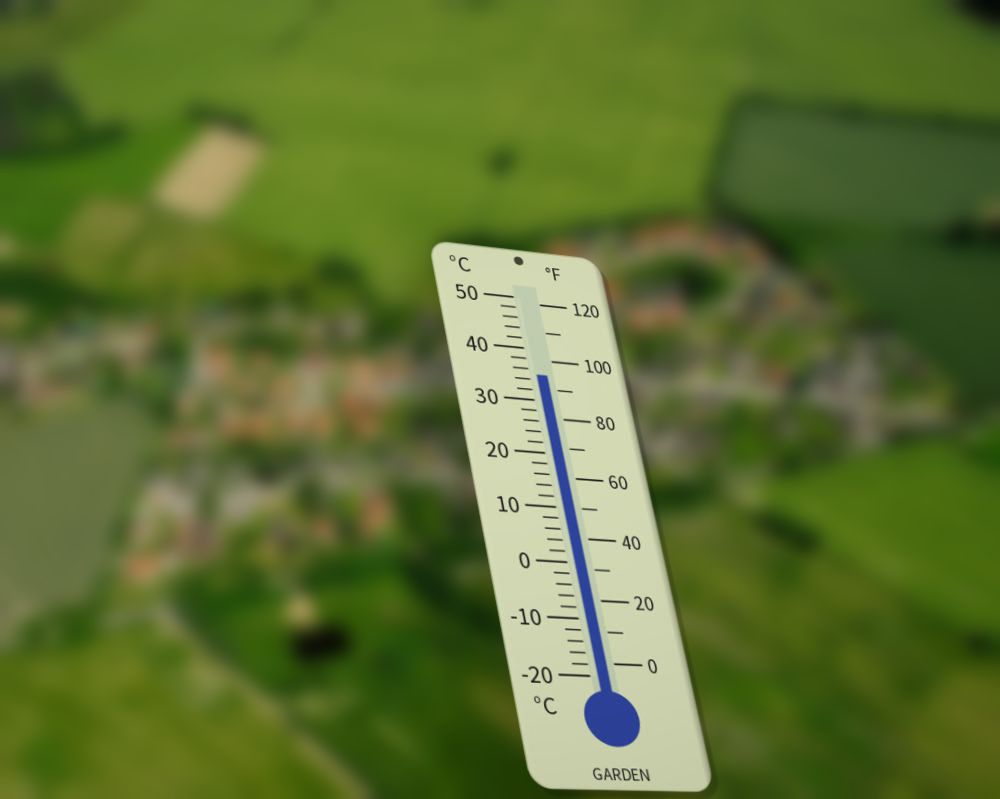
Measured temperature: 35 °C
